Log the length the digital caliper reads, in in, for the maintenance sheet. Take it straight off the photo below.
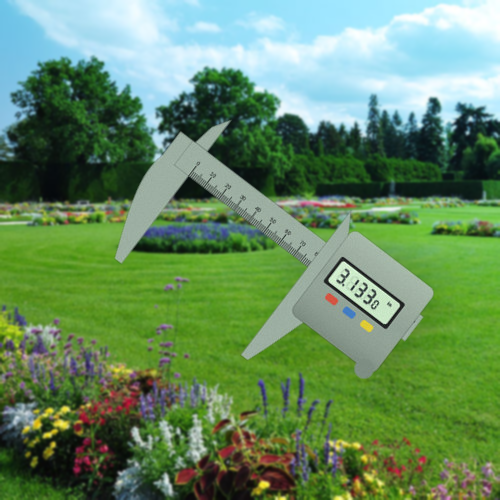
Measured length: 3.1330 in
